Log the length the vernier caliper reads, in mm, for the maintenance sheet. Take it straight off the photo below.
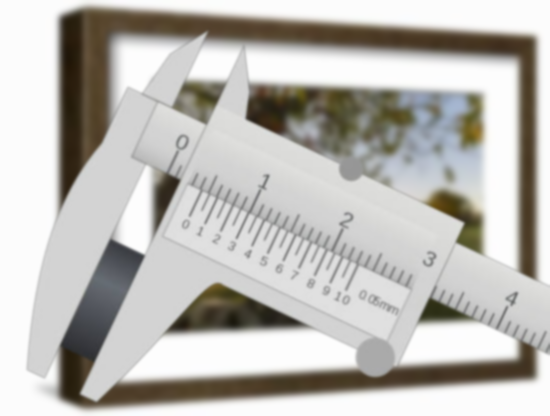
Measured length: 4.2 mm
